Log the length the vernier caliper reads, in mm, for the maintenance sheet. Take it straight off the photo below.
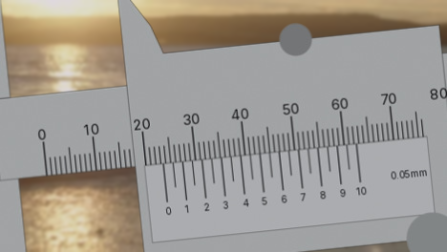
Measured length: 23.5 mm
